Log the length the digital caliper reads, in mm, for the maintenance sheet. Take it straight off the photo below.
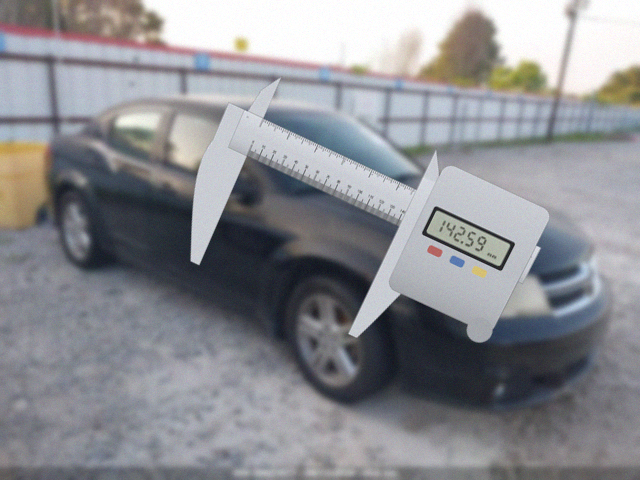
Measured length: 142.59 mm
